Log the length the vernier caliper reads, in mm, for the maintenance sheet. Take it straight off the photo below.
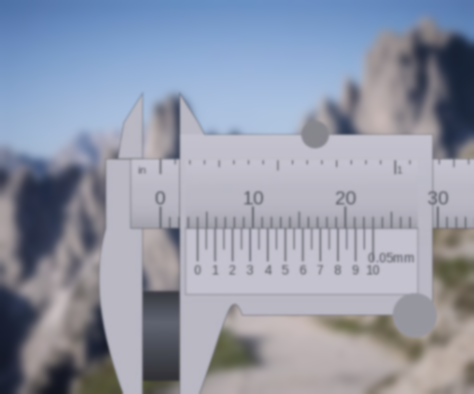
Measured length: 4.0 mm
